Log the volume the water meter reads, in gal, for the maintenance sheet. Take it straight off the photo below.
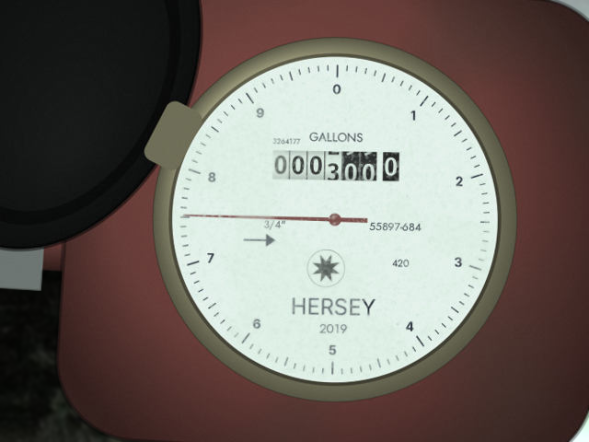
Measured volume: 2997.5 gal
